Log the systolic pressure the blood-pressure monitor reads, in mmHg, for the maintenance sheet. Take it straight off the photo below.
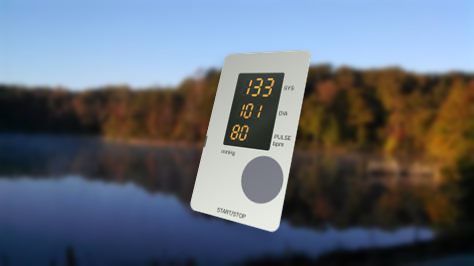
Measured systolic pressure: 133 mmHg
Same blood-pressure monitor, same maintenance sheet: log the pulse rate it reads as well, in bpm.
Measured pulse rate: 80 bpm
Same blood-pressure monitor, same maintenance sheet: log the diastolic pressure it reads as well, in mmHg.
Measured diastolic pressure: 101 mmHg
